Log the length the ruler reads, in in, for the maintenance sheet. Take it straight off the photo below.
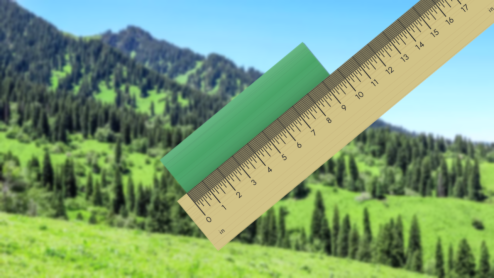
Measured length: 9.5 in
